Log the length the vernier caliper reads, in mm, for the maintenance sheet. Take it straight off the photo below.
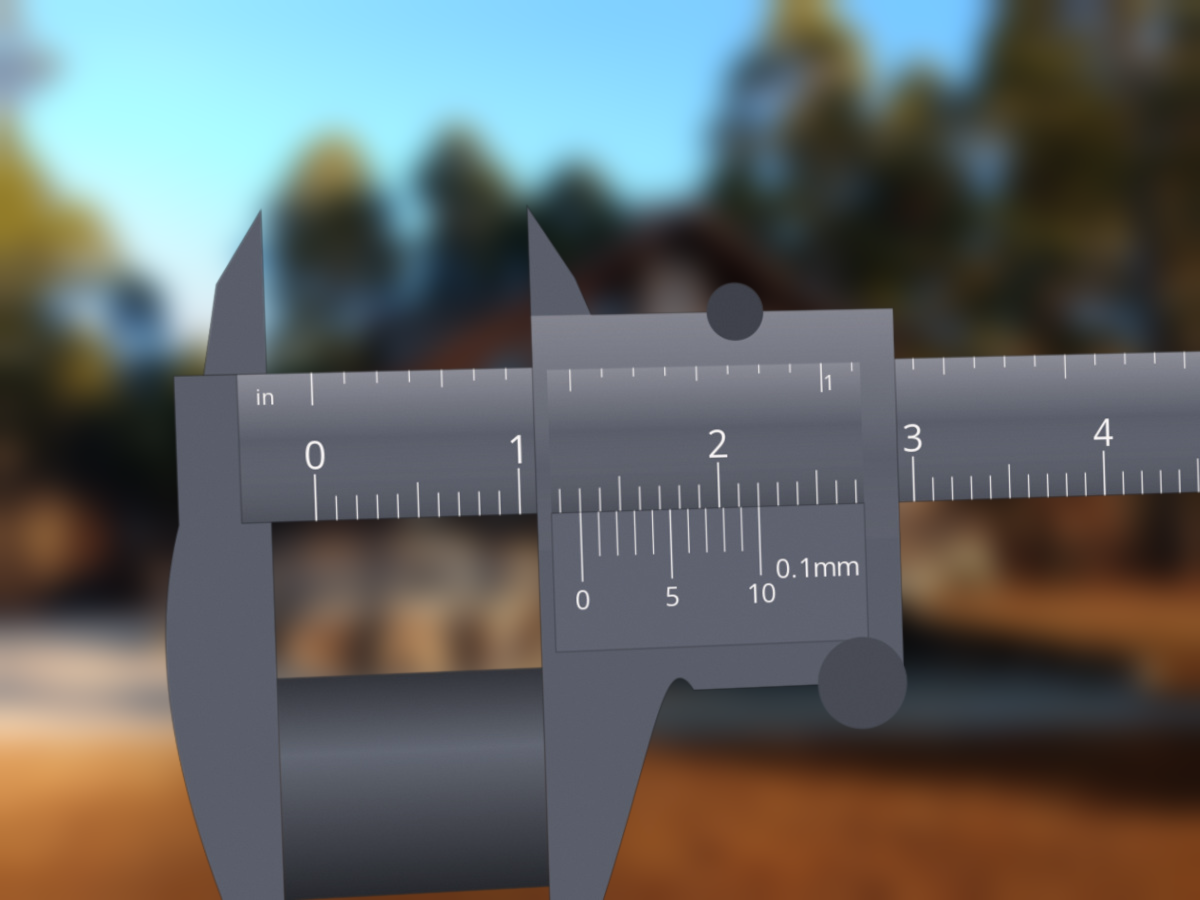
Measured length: 13.0 mm
